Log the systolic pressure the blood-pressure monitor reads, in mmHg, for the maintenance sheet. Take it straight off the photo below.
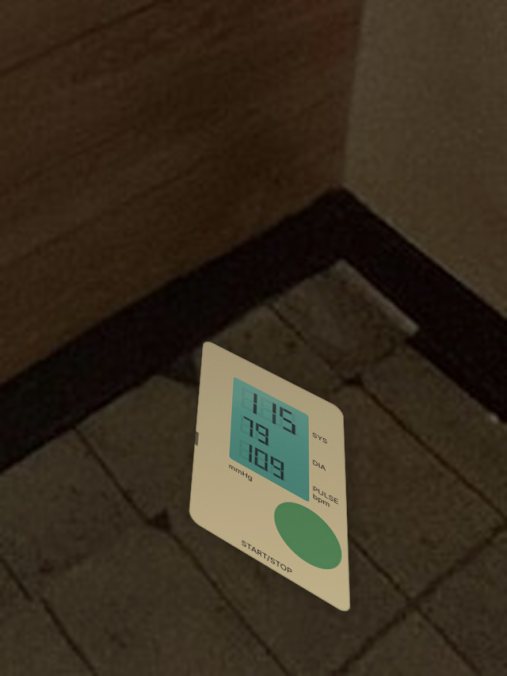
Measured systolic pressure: 115 mmHg
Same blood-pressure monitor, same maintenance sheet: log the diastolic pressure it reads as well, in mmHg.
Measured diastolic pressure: 79 mmHg
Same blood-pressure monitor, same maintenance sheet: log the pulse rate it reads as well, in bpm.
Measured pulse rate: 109 bpm
